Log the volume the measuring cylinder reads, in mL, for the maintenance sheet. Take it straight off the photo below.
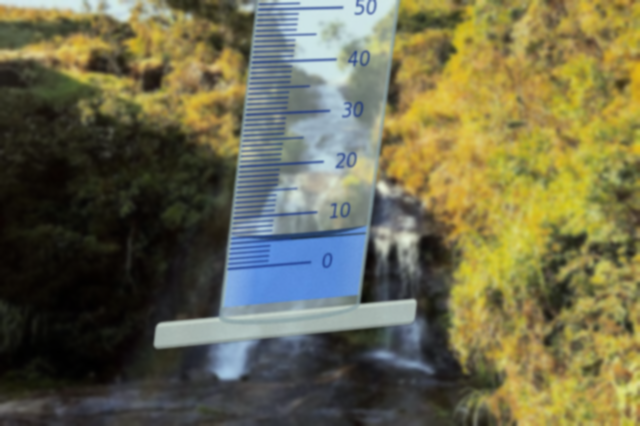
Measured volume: 5 mL
